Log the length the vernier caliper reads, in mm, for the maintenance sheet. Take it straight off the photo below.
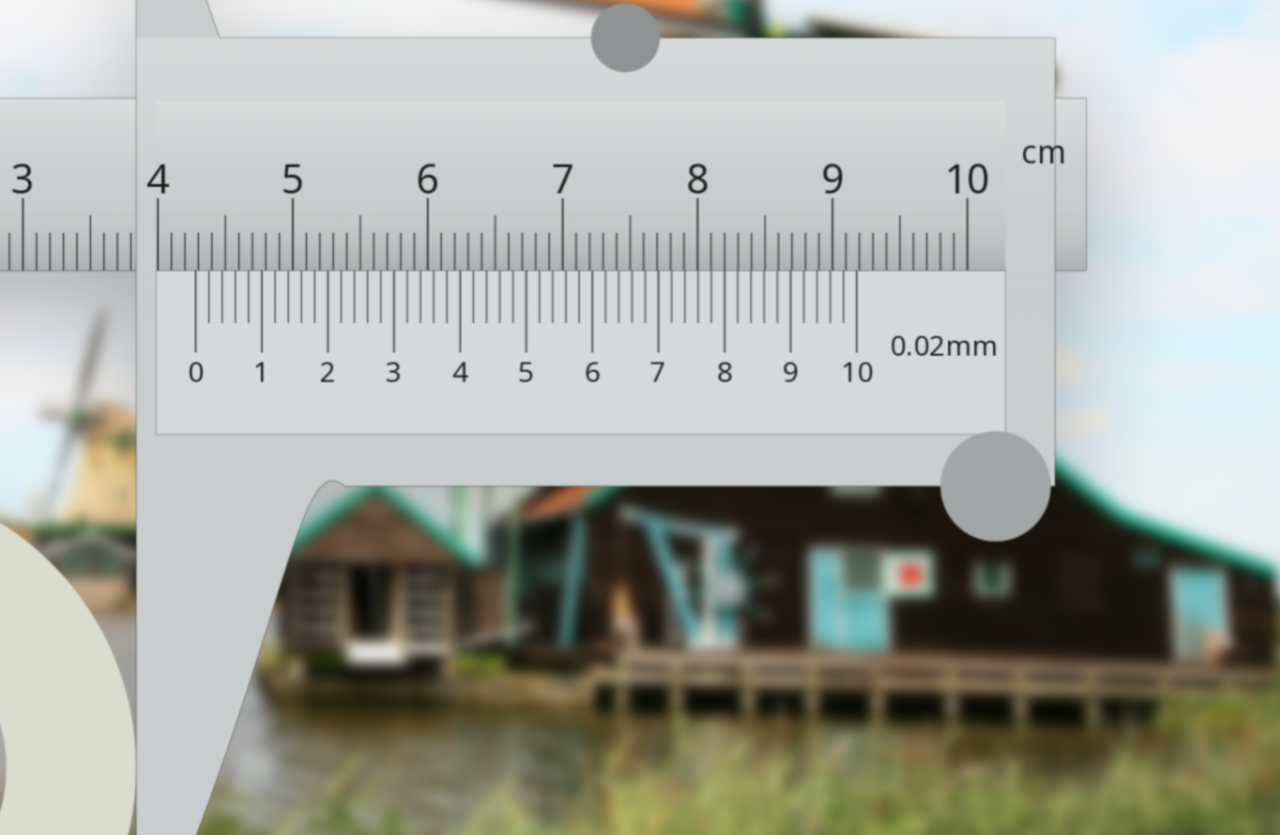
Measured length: 42.8 mm
